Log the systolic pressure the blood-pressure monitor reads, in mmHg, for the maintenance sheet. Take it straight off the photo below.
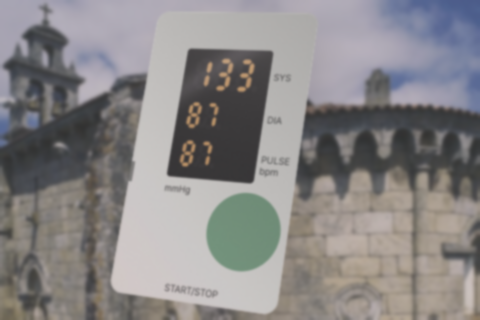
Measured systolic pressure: 133 mmHg
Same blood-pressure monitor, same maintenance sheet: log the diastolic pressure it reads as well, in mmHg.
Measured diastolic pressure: 87 mmHg
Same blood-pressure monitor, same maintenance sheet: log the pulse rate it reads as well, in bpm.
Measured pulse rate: 87 bpm
